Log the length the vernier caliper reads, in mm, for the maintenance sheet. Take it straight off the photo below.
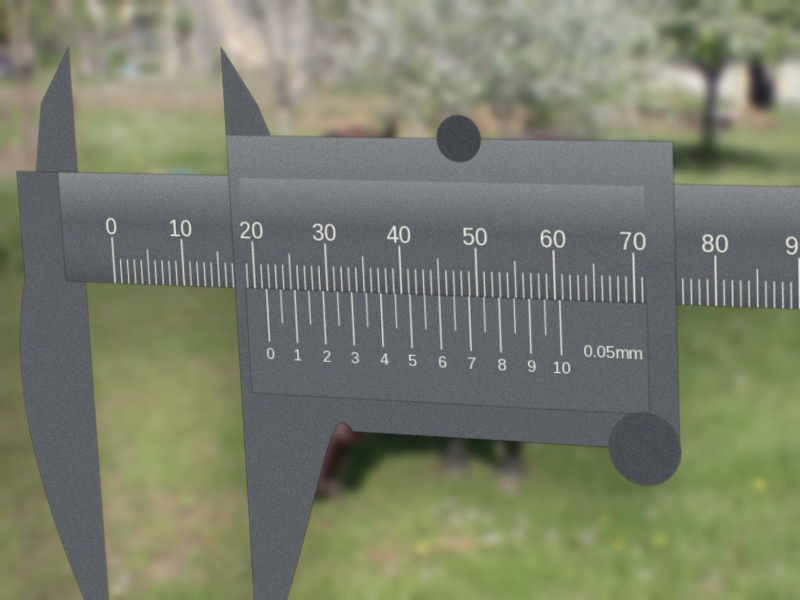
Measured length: 21.6 mm
